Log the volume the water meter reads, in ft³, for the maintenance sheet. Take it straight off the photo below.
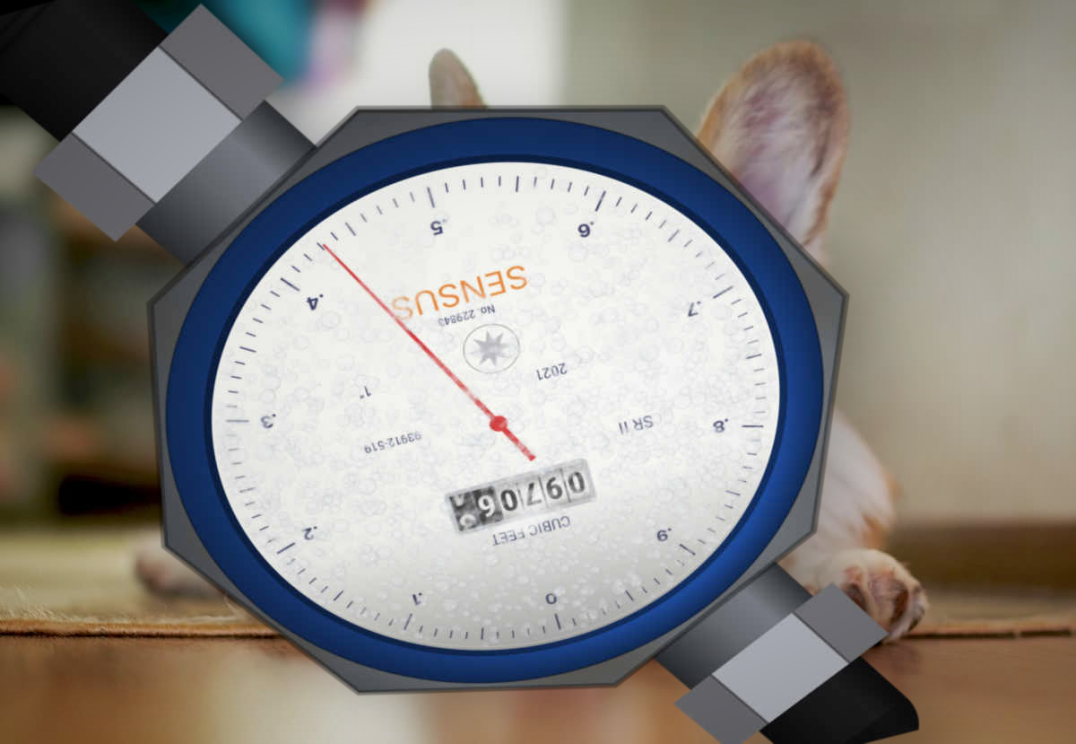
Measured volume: 97063.43 ft³
